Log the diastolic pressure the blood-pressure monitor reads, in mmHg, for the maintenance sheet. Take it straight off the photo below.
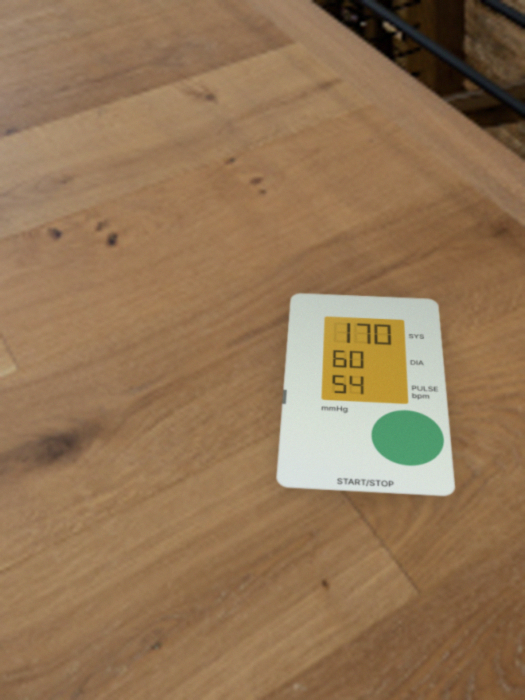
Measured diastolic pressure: 60 mmHg
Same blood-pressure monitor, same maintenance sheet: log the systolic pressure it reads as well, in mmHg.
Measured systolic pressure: 170 mmHg
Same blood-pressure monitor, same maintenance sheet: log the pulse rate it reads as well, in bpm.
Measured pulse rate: 54 bpm
